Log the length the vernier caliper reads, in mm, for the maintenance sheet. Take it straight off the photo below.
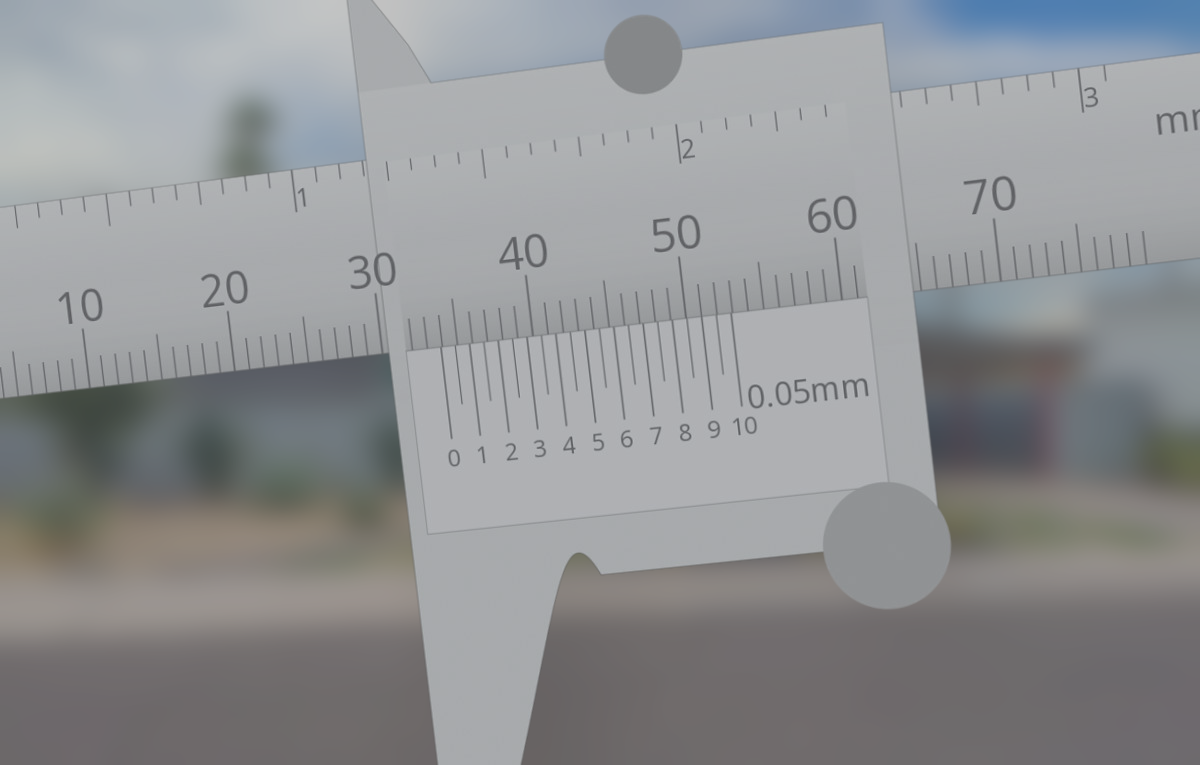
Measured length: 33.9 mm
